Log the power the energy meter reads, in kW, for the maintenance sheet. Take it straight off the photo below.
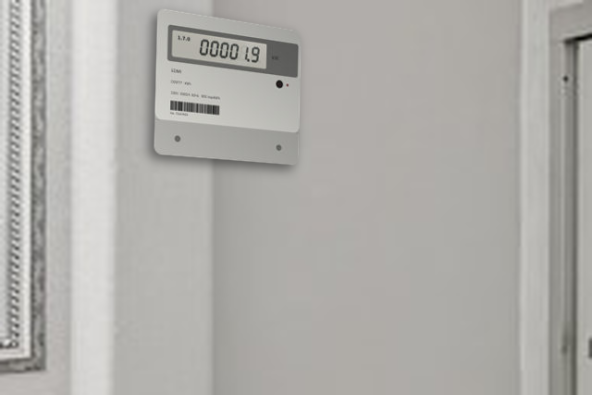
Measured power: 1.9 kW
